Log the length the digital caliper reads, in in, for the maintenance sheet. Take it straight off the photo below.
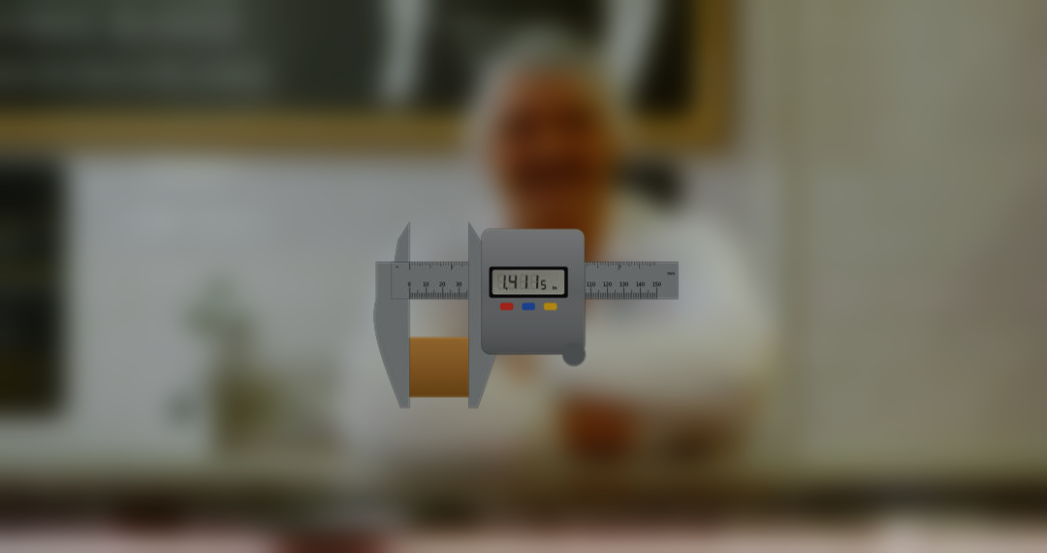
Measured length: 1.4115 in
